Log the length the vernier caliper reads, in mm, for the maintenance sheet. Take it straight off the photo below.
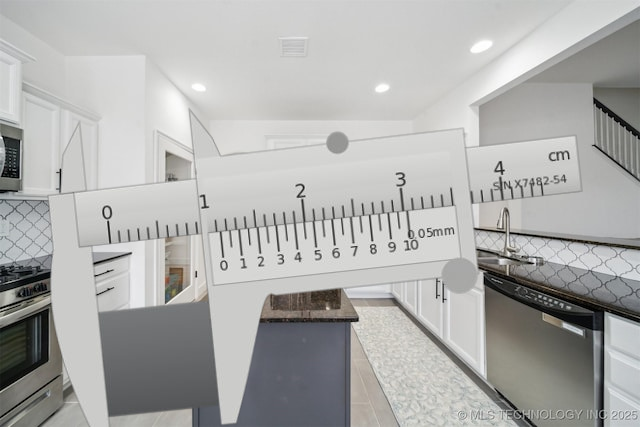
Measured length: 11.4 mm
